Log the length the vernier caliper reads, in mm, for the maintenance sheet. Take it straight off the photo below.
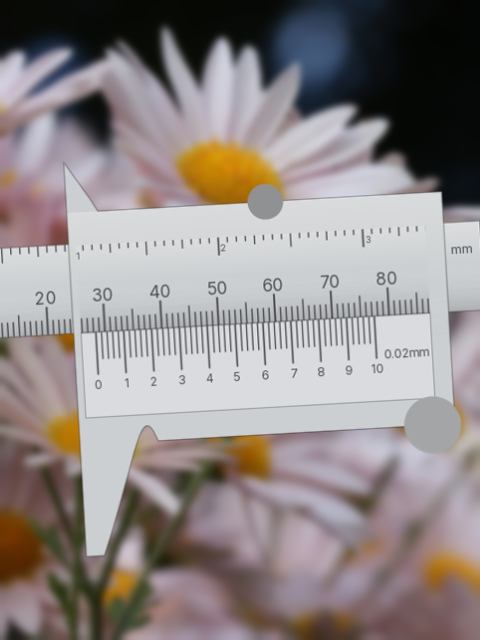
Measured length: 28.4 mm
